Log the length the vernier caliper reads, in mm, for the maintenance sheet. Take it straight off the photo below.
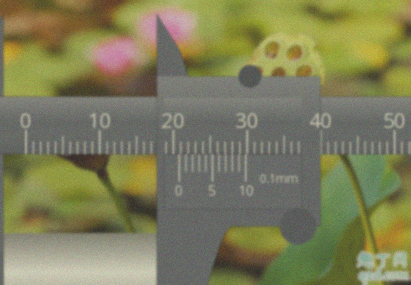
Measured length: 20.8 mm
